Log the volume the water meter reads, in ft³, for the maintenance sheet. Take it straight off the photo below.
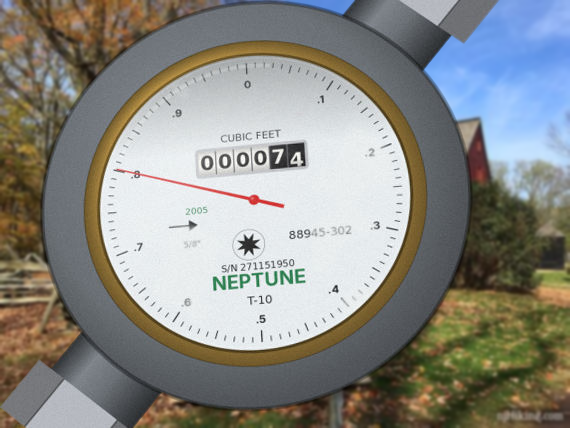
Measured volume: 73.80 ft³
